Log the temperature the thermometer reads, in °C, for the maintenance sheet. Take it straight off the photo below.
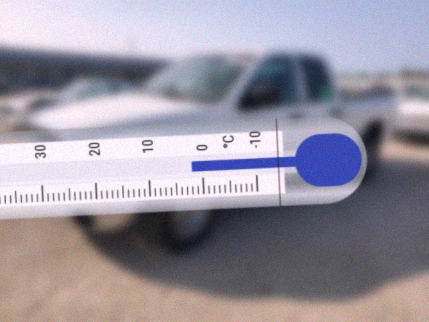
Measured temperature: 2 °C
